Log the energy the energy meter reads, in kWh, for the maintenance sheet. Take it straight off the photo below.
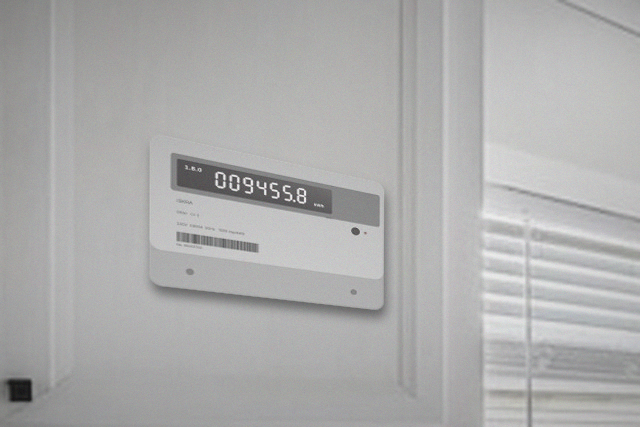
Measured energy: 9455.8 kWh
